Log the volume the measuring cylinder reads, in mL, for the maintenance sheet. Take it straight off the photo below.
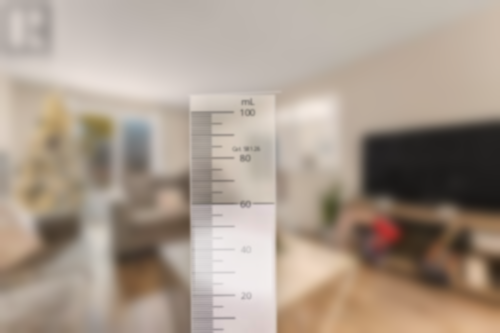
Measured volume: 60 mL
